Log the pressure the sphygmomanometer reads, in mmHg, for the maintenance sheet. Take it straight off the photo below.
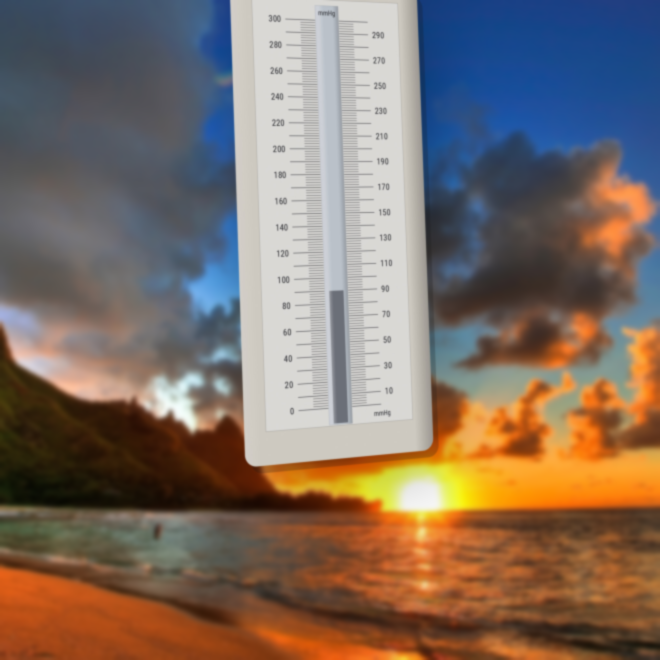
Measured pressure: 90 mmHg
